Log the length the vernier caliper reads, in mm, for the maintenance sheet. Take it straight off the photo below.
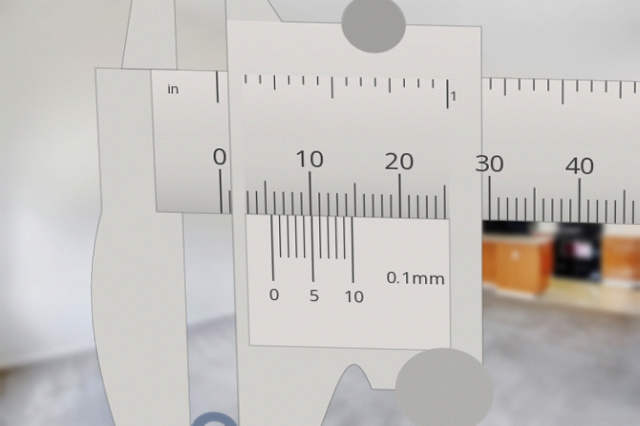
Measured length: 5.6 mm
